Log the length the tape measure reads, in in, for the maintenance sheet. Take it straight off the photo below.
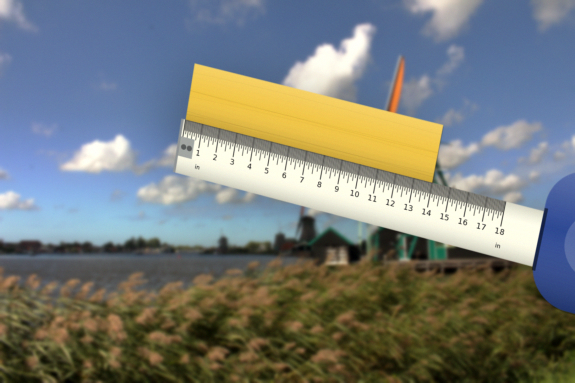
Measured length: 14 in
